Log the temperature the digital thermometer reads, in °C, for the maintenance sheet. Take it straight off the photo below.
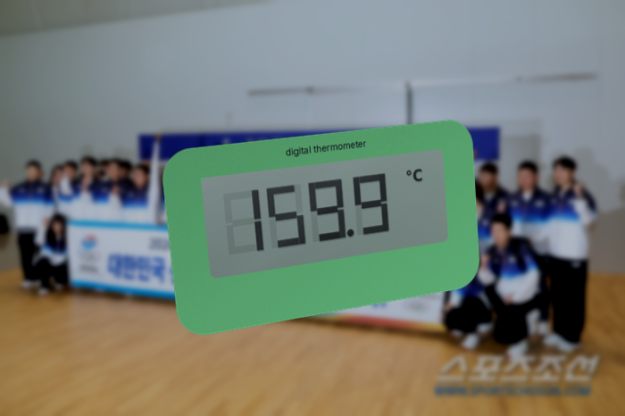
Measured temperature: 159.9 °C
